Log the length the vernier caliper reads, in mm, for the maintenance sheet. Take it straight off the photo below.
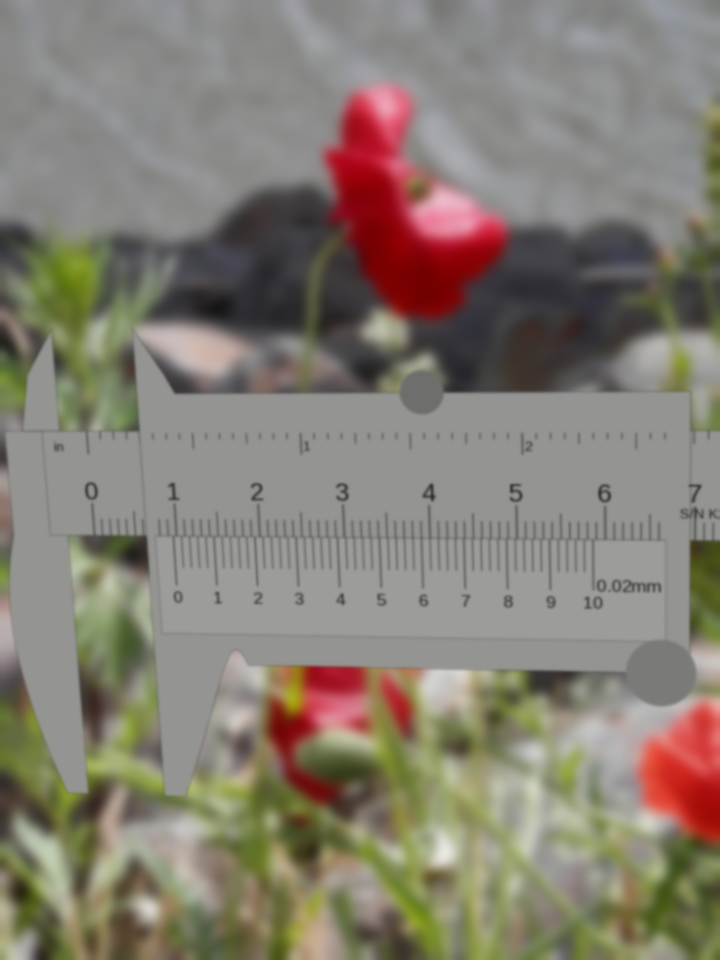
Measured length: 9.6 mm
